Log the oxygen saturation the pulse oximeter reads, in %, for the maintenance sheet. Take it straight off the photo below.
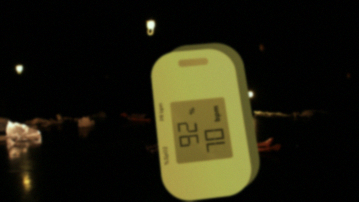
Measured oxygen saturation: 92 %
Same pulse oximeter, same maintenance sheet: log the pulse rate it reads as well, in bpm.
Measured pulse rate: 70 bpm
